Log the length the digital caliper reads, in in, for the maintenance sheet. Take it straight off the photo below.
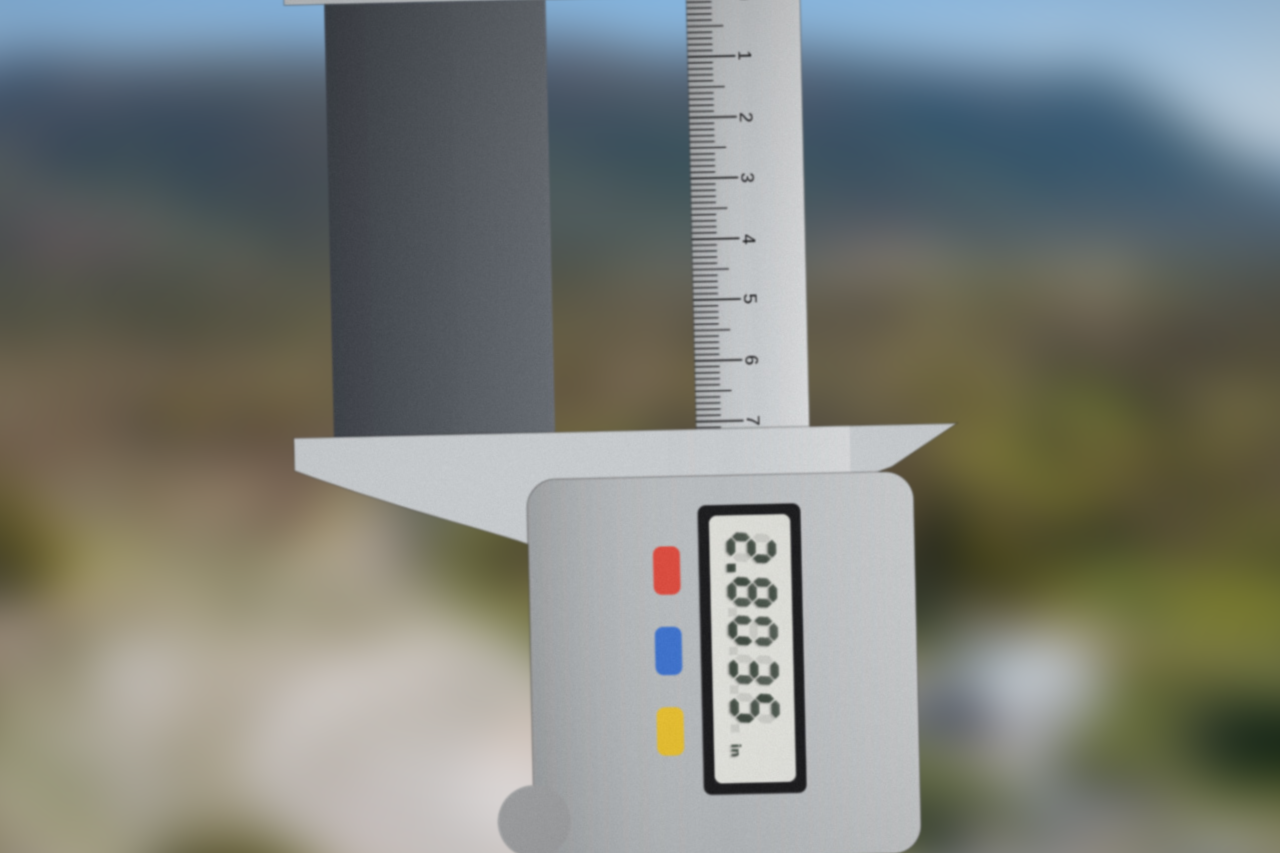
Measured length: 2.8035 in
